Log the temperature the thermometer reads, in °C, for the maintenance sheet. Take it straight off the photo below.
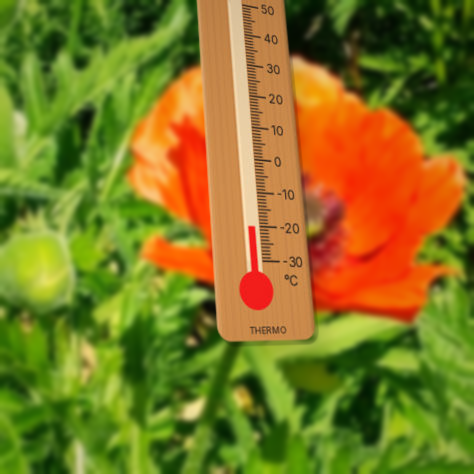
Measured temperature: -20 °C
